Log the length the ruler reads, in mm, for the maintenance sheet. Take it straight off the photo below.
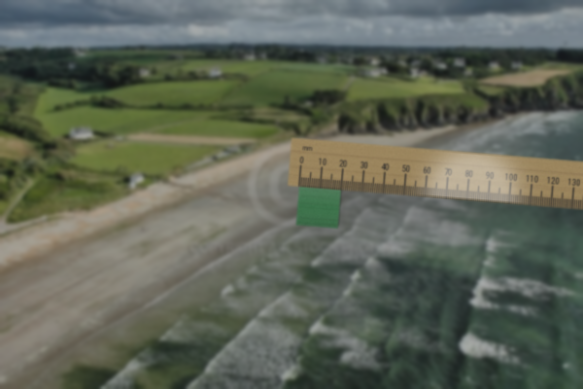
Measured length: 20 mm
